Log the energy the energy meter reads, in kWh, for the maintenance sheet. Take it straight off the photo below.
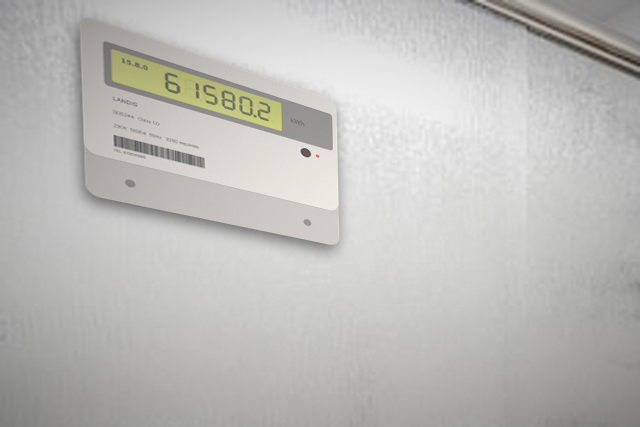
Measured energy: 61580.2 kWh
